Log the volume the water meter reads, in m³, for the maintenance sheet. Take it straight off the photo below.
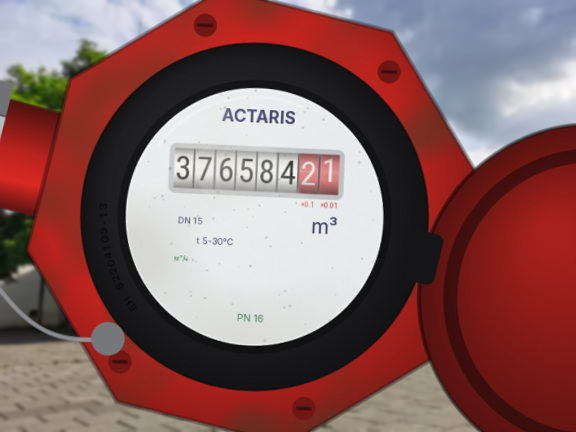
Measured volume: 376584.21 m³
